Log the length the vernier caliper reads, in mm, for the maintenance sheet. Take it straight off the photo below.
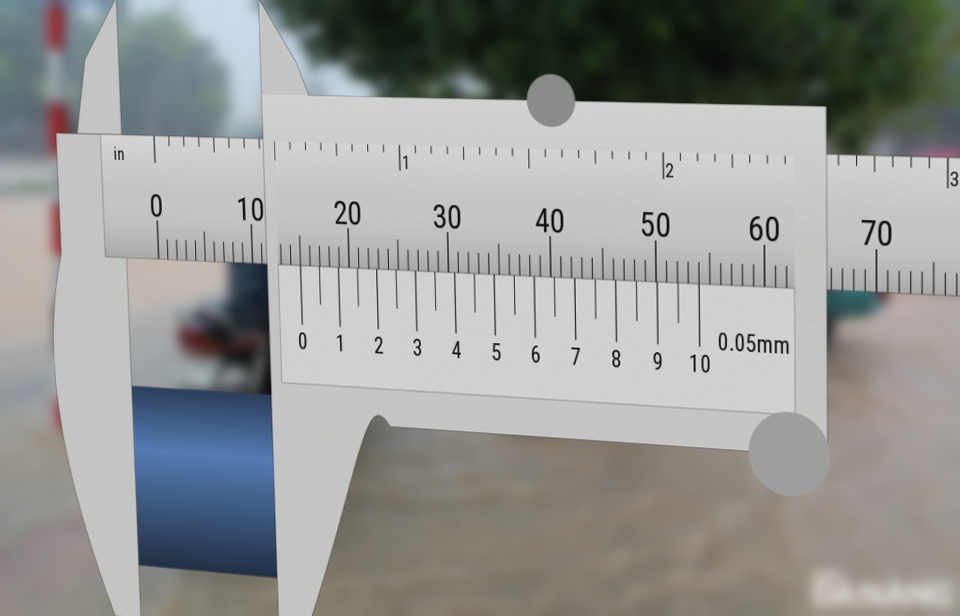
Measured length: 15.0 mm
